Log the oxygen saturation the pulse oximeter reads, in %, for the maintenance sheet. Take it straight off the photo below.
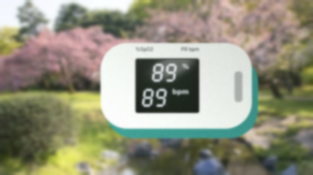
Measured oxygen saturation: 89 %
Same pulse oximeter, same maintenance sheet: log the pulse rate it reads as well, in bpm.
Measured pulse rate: 89 bpm
